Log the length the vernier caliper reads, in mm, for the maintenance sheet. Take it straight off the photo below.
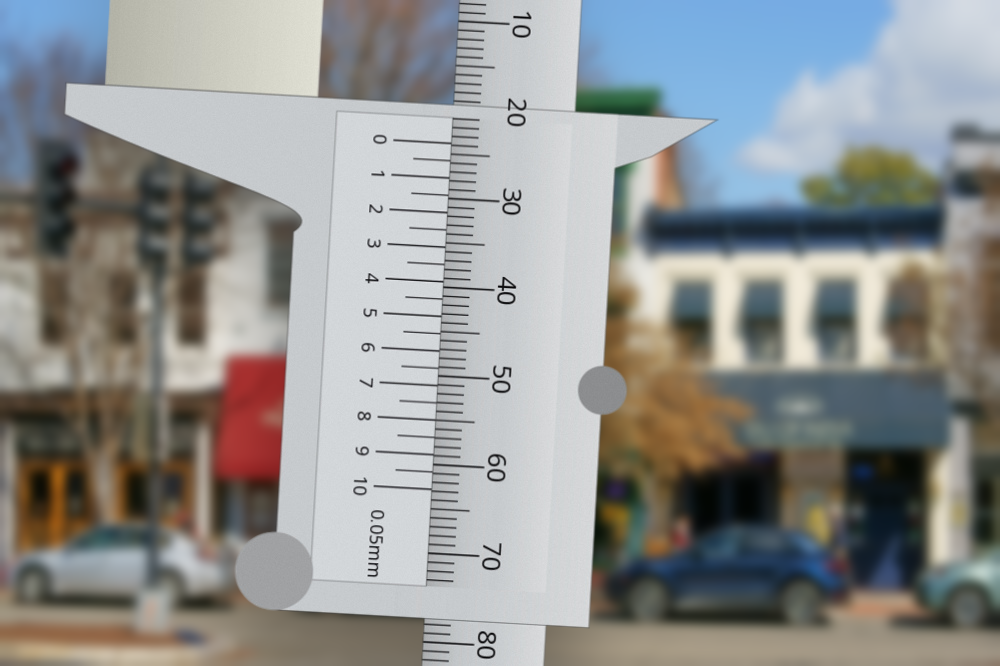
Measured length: 23.8 mm
